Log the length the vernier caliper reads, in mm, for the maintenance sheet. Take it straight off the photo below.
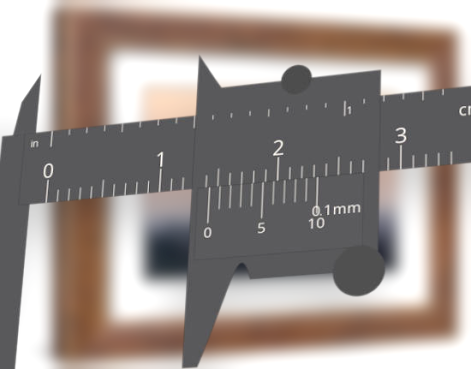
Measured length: 14.3 mm
